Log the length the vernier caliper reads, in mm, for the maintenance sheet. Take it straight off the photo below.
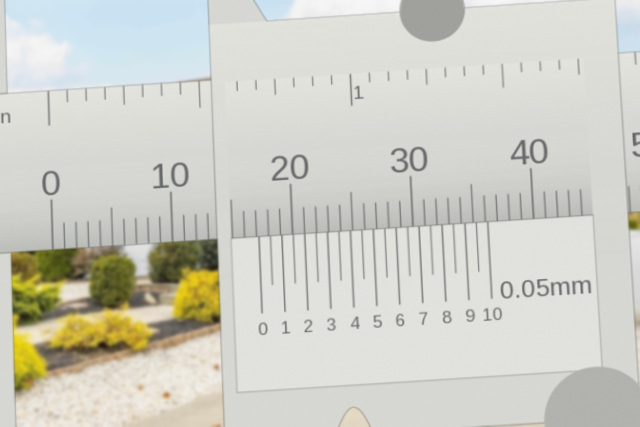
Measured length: 17.2 mm
